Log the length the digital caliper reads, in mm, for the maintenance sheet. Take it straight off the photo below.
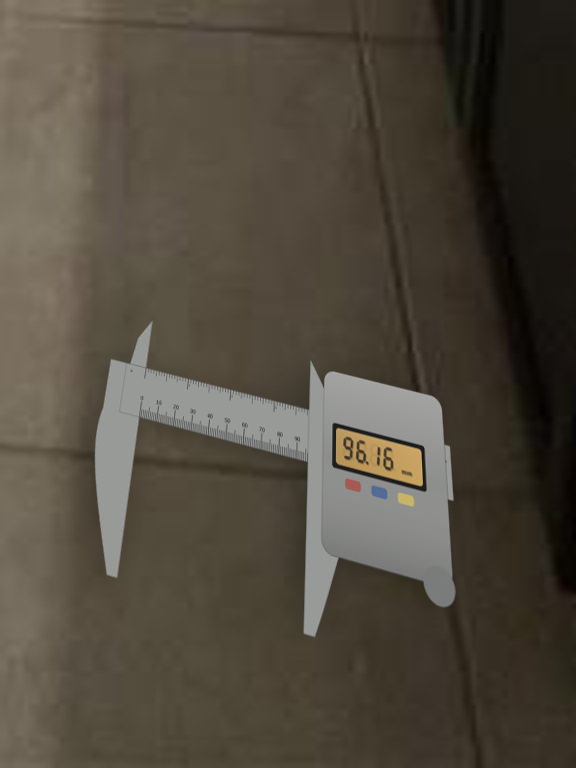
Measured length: 96.16 mm
